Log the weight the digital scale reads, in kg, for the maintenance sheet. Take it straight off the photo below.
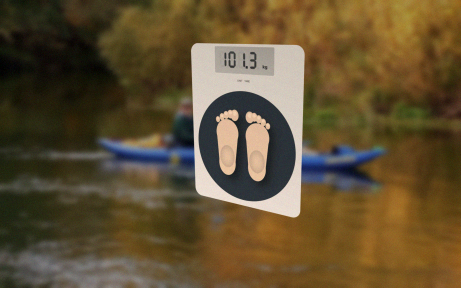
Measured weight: 101.3 kg
